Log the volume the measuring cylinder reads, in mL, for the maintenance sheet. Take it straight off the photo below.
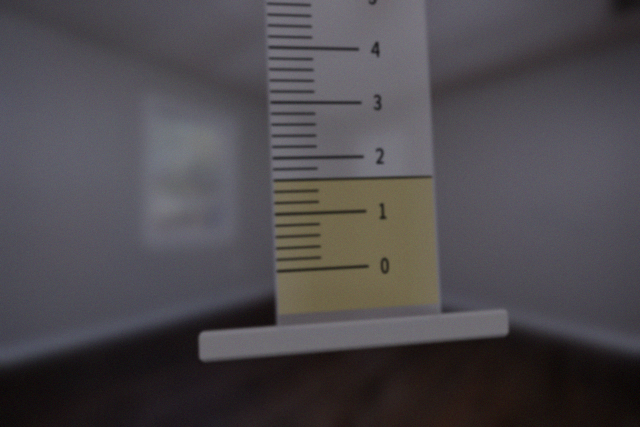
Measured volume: 1.6 mL
